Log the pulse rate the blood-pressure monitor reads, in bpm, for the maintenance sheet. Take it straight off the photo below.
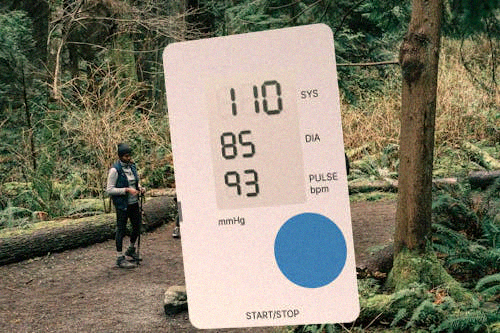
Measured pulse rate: 93 bpm
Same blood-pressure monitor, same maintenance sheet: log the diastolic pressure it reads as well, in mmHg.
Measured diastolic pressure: 85 mmHg
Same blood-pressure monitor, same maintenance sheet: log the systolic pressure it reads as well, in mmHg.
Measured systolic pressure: 110 mmHg
